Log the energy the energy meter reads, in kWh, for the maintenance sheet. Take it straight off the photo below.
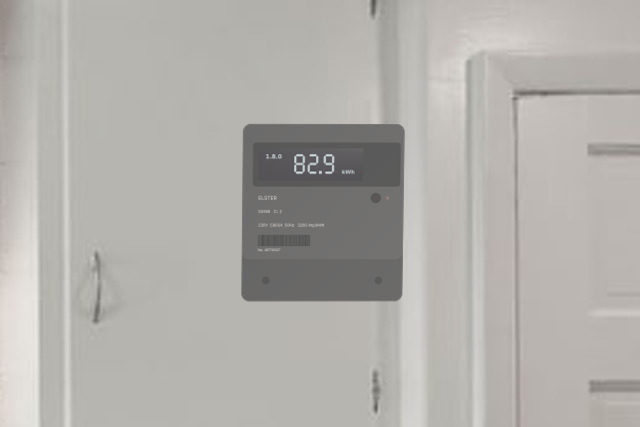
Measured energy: 82.9 kWh
